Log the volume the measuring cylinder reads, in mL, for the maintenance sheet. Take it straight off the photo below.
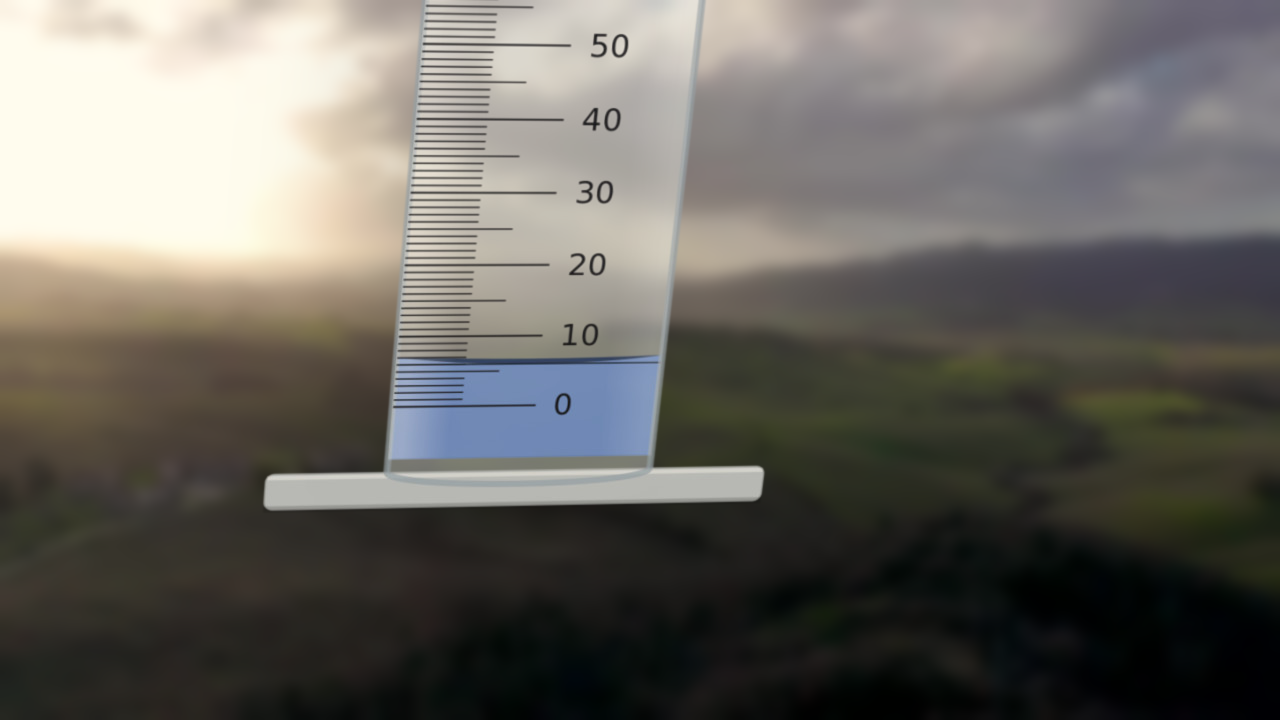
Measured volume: 6 mL
